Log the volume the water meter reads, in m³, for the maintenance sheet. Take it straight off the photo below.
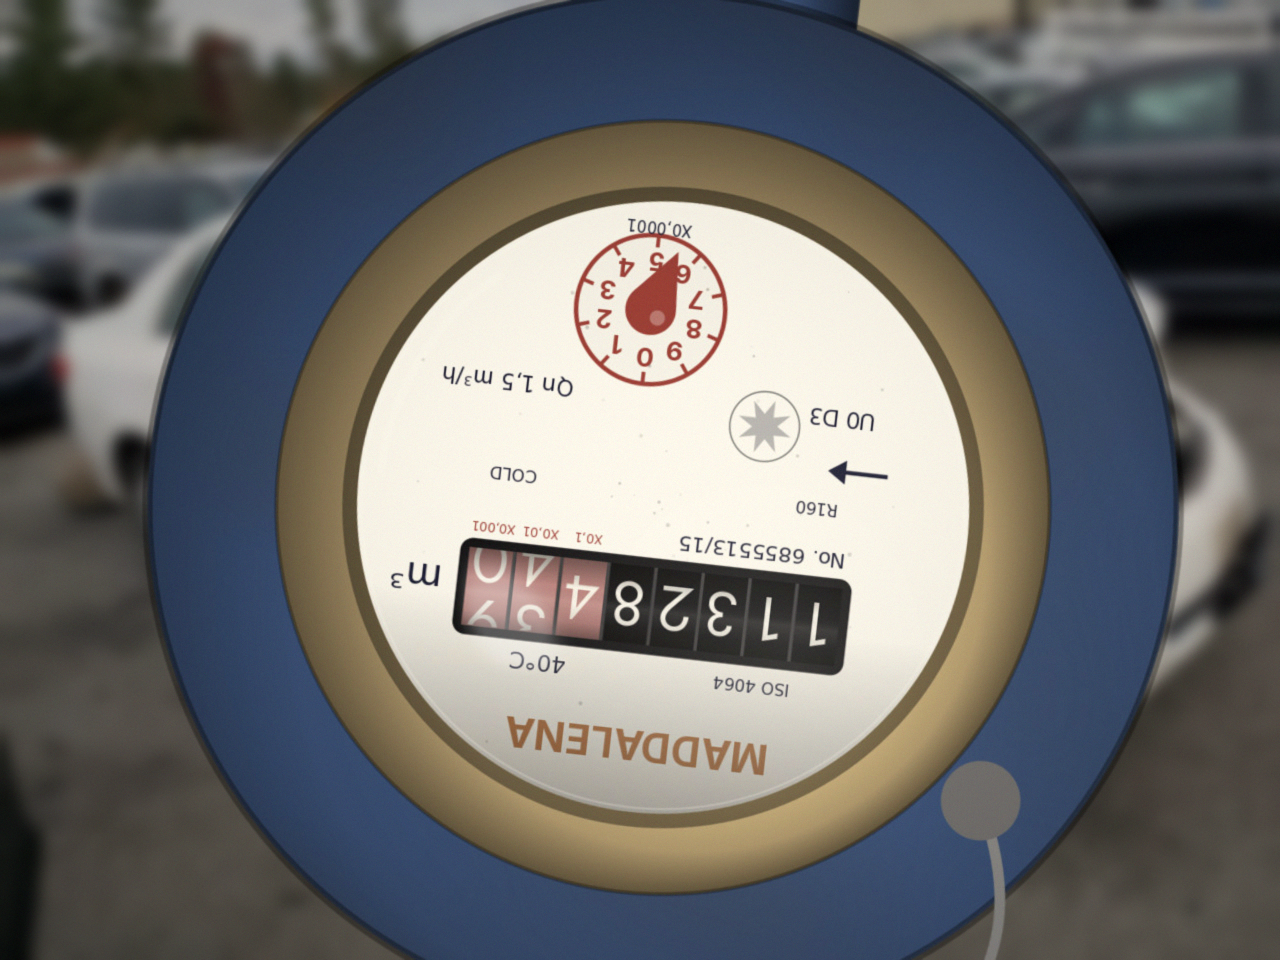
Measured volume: 11328.4395 m³
